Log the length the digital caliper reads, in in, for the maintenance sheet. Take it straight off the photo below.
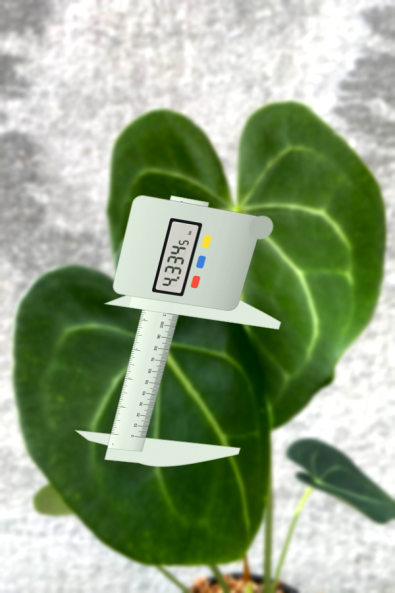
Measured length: 4.3345 in
